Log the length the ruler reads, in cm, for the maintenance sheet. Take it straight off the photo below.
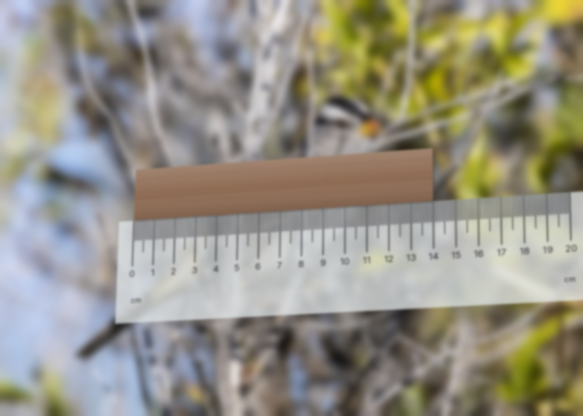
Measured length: 14 cm
